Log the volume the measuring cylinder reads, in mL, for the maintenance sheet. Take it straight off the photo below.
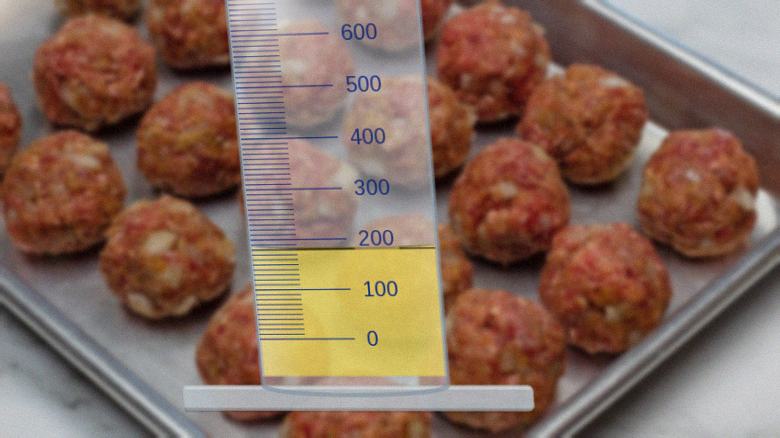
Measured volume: 180 mL
